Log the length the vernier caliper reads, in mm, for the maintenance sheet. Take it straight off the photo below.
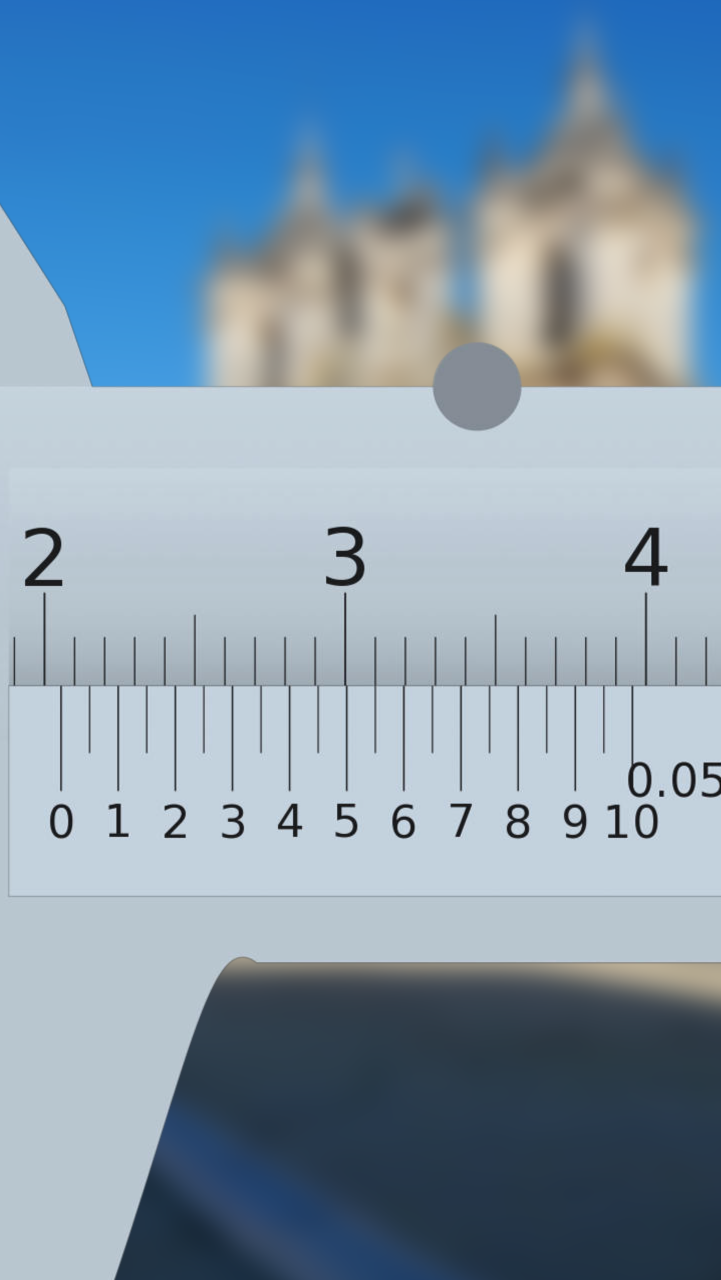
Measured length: 20.55 mm
